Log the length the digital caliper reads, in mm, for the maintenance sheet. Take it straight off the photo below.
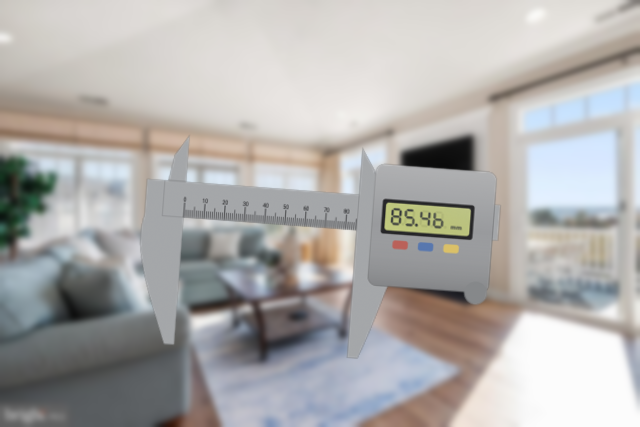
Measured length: 85.46 mm
